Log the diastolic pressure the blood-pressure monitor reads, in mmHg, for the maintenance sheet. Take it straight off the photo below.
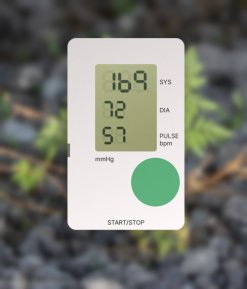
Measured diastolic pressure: 72 mmHg
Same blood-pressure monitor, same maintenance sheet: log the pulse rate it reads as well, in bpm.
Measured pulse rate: 57 bpm
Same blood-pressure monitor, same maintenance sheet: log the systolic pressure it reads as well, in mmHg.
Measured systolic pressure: 169 mmHg
